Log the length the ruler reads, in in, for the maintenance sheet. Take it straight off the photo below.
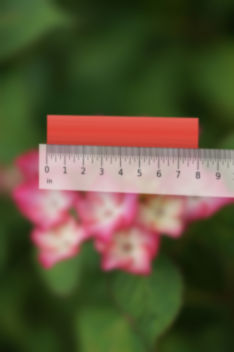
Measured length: 8 in
